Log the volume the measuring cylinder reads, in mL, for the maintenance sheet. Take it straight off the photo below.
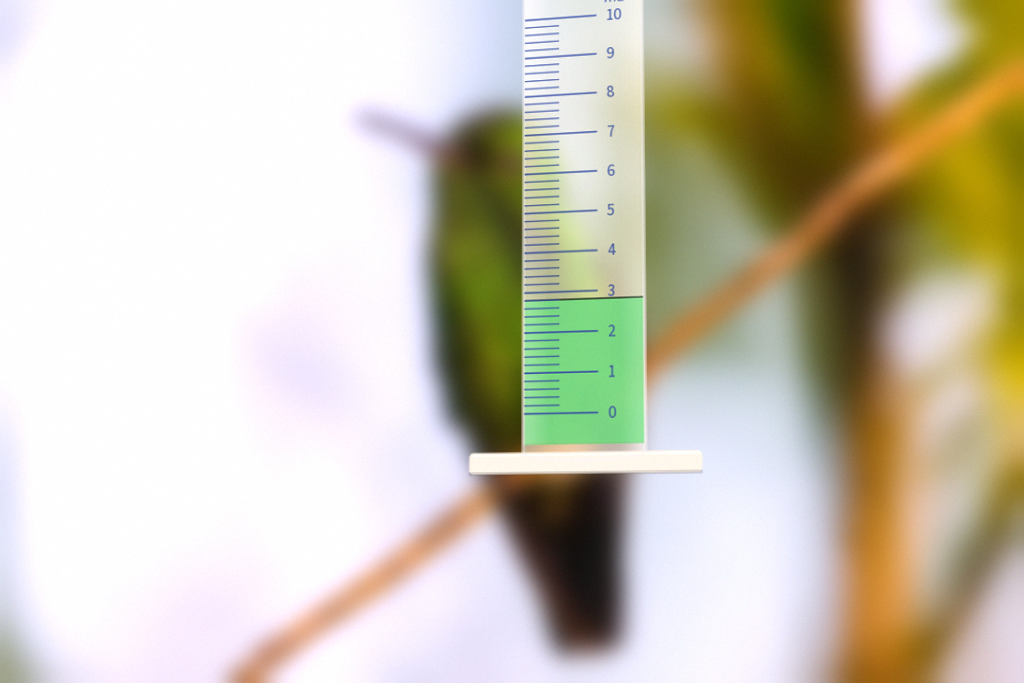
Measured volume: 2.8 mL
